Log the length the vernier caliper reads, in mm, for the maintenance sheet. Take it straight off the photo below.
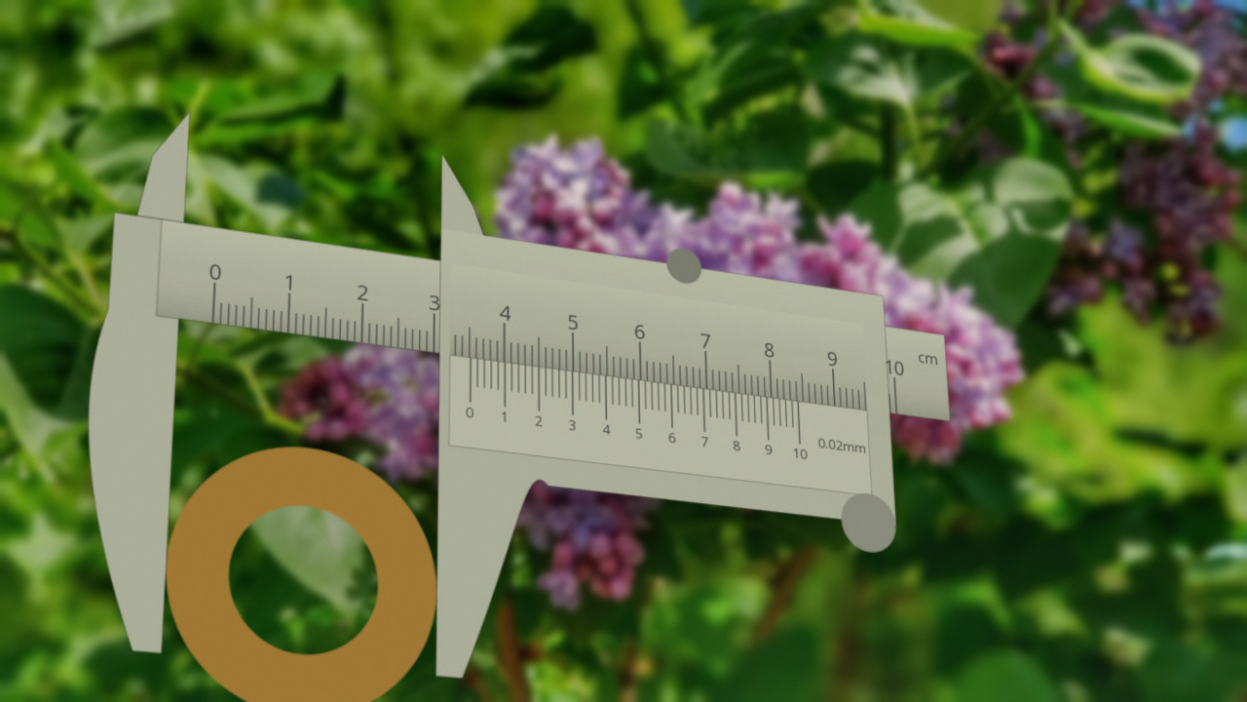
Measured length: 35.2 mm
